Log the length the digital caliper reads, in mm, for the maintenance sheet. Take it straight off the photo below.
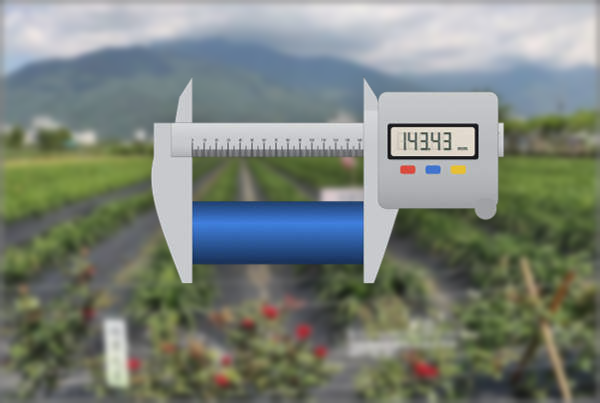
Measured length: 143.43 mm
